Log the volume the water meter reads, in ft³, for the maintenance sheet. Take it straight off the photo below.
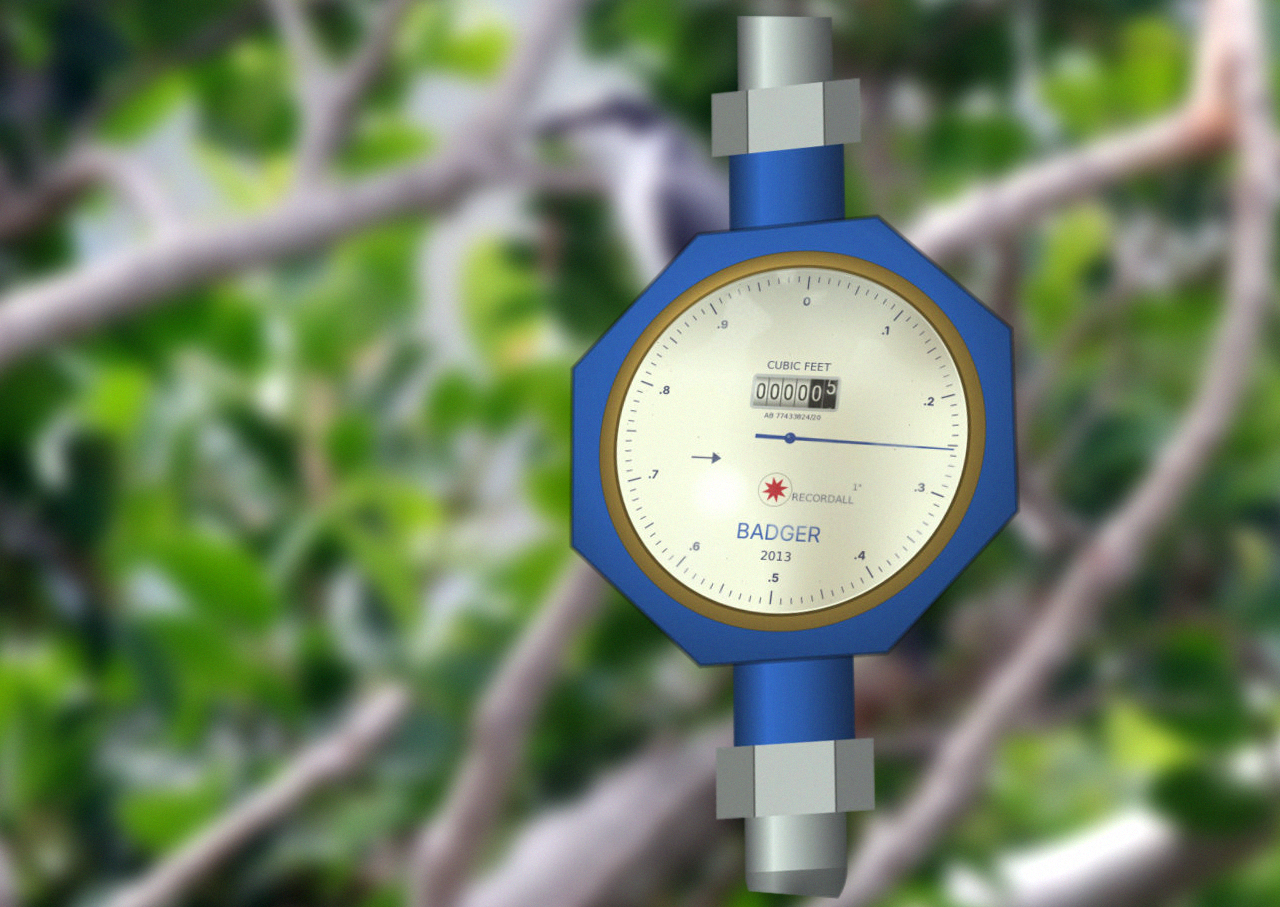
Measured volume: 5.25 ft³
